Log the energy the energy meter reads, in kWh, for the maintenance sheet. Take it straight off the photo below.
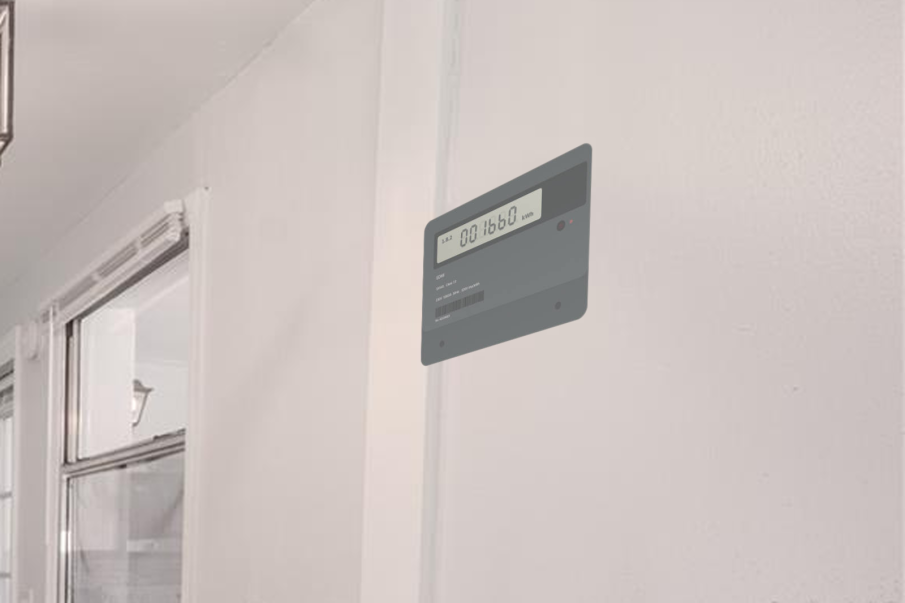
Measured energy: 1660 kWh
